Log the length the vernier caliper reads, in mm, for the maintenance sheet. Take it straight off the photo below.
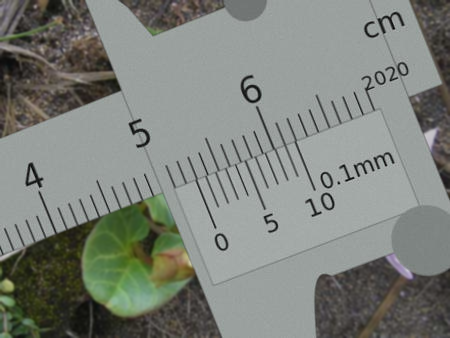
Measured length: 52.9 mm
